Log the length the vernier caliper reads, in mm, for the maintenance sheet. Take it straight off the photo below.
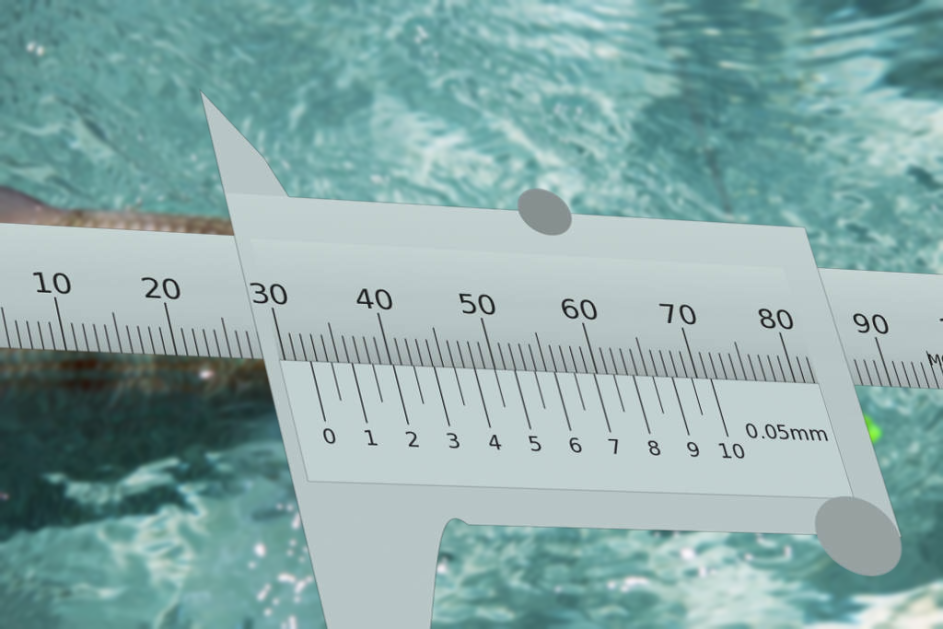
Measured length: 32.4 mm
